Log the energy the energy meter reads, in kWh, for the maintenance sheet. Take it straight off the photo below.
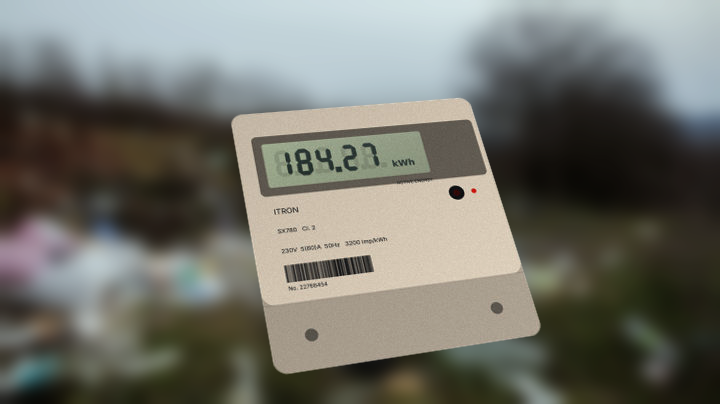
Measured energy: 184.27 kWh
